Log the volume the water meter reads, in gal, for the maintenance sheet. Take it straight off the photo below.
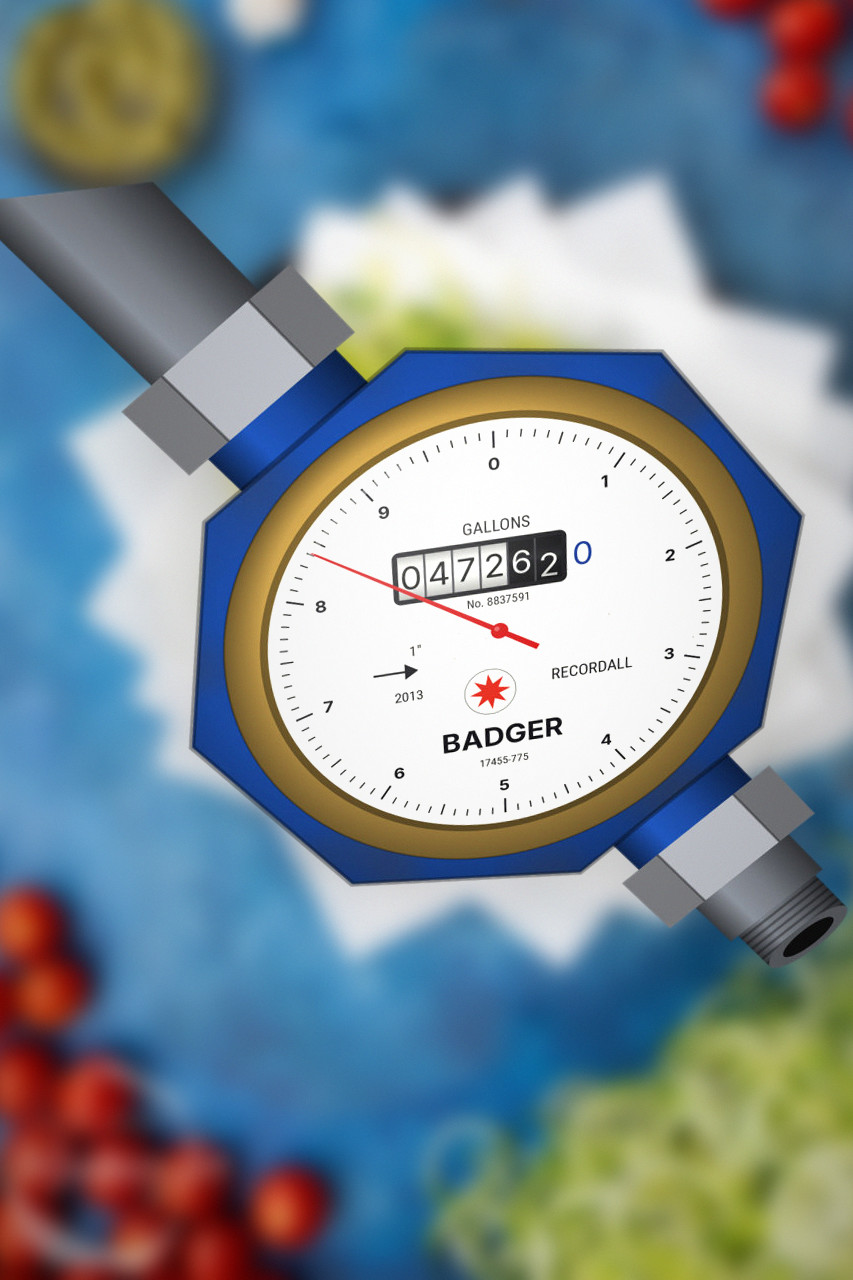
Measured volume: 472618.4 gal
